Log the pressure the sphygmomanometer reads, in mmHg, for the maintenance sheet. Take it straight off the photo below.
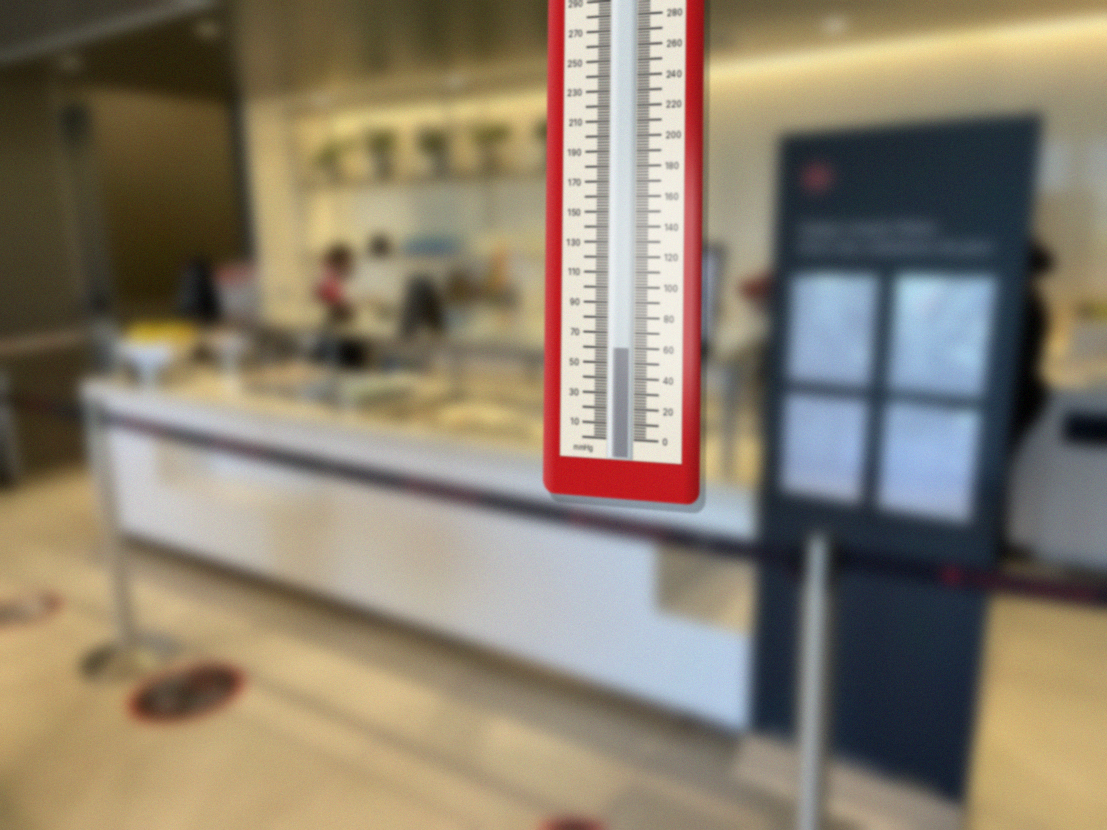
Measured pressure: 60 mmHg
